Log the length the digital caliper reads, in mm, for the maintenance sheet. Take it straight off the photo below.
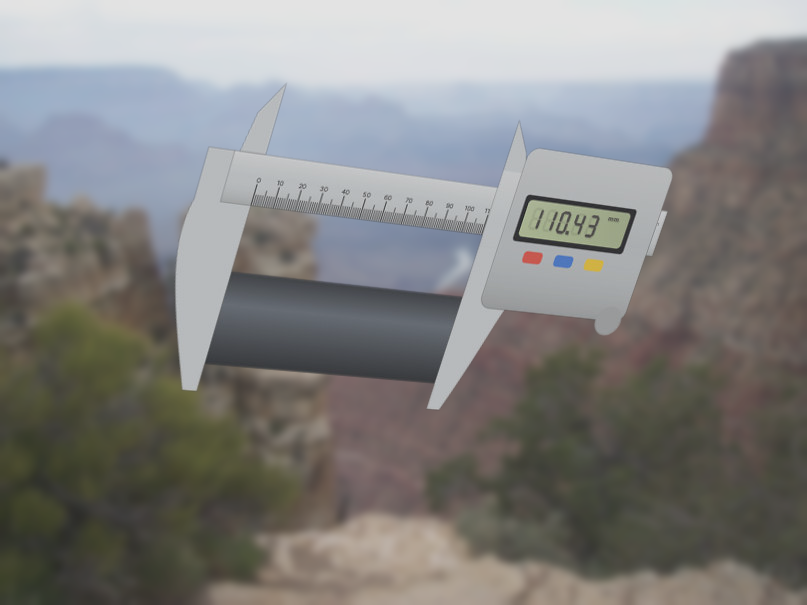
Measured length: 110.43 mm
